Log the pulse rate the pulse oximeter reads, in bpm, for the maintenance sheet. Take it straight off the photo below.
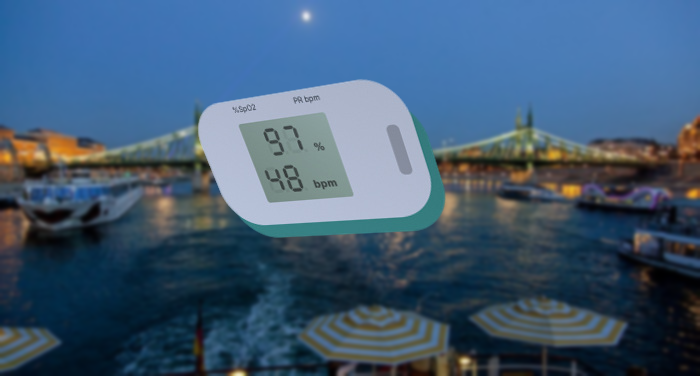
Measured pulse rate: 48 bpm
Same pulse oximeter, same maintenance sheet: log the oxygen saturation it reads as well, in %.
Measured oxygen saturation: 97 %
